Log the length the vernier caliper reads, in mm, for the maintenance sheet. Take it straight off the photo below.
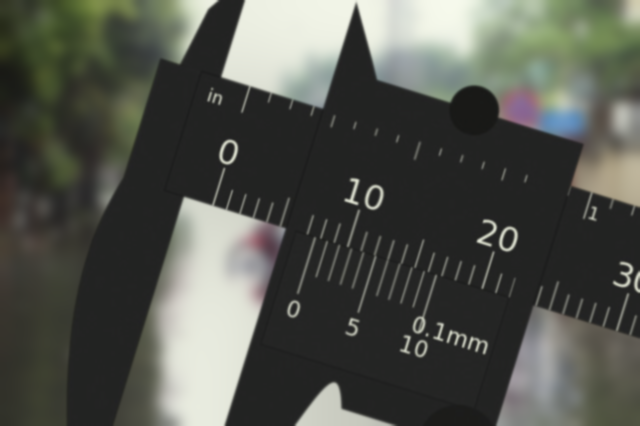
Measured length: 7.6 mm
